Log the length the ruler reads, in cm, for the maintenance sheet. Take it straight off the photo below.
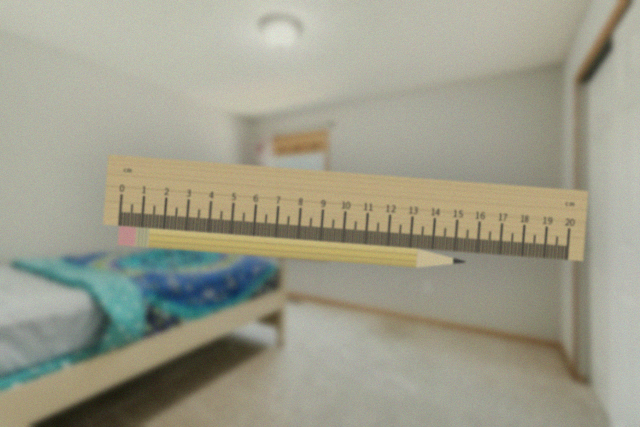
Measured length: 15.5 cm
